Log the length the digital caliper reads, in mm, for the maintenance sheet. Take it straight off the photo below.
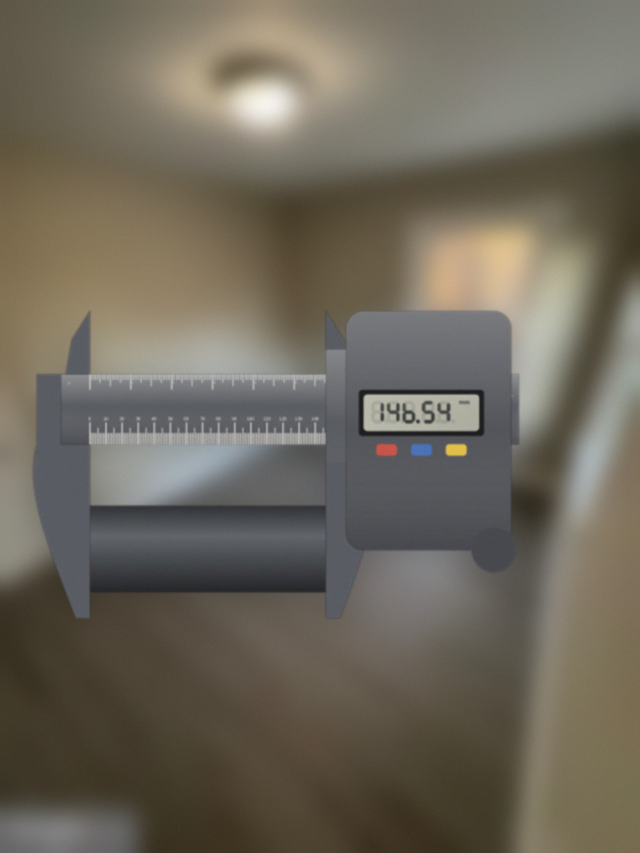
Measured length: 146.54 mm
